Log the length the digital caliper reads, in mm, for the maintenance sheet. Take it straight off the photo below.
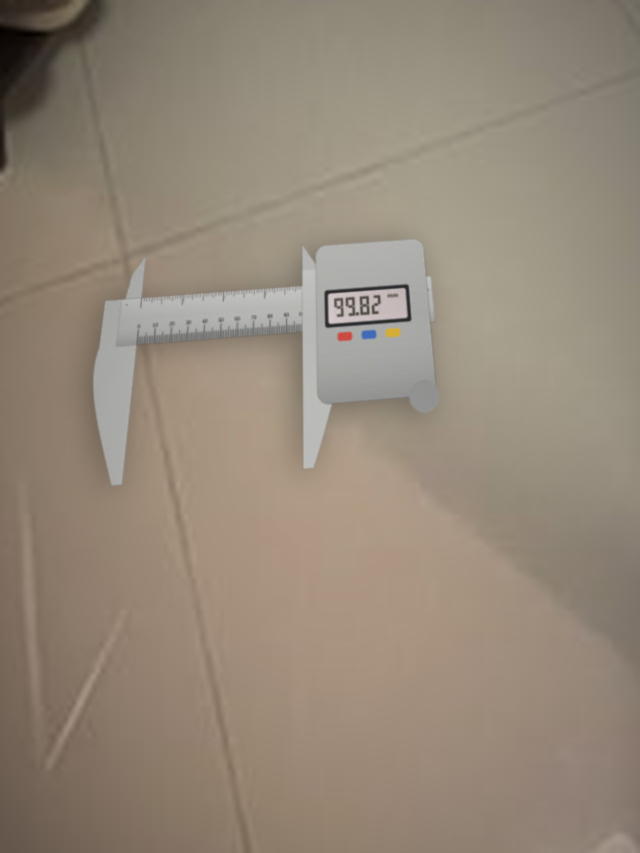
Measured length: 99.82 mm
